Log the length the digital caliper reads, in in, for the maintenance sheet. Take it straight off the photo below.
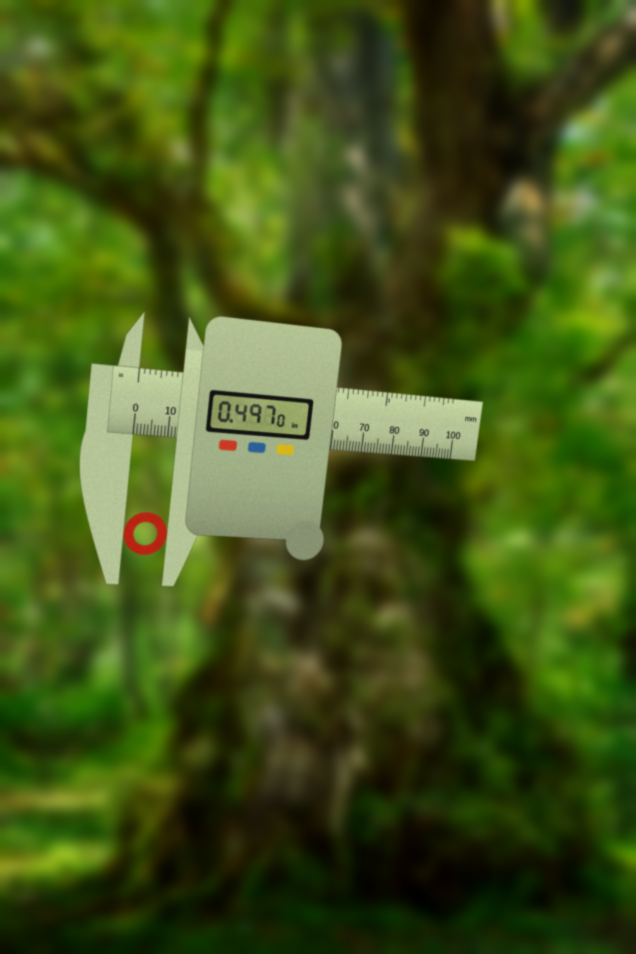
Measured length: 0.4970 in
